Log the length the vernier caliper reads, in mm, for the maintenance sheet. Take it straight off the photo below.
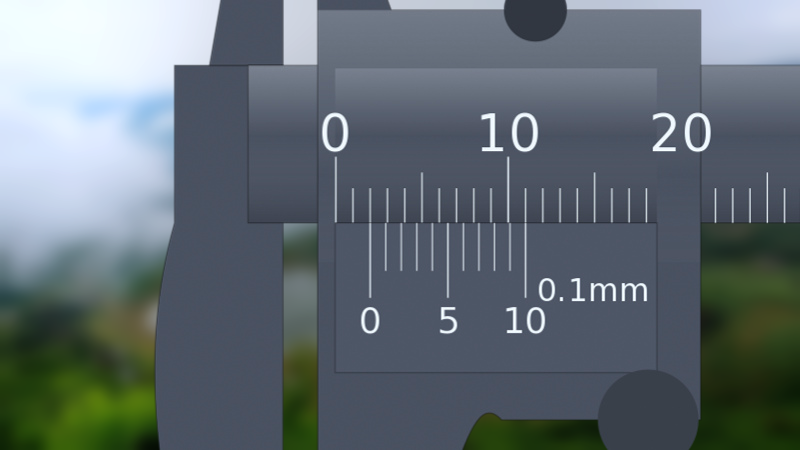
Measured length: 2.0 mm
